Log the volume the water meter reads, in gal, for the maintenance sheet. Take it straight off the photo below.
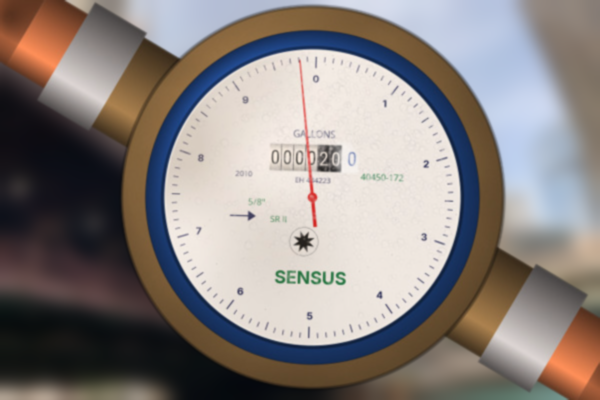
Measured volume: 199.8 gal
